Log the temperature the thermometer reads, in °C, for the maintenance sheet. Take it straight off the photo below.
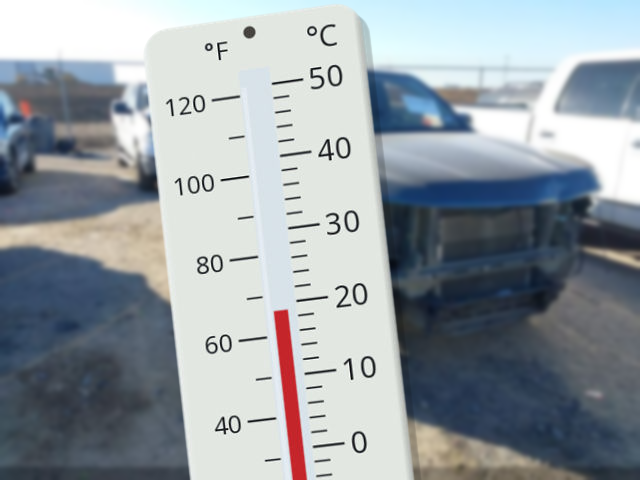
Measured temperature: 19 °C
